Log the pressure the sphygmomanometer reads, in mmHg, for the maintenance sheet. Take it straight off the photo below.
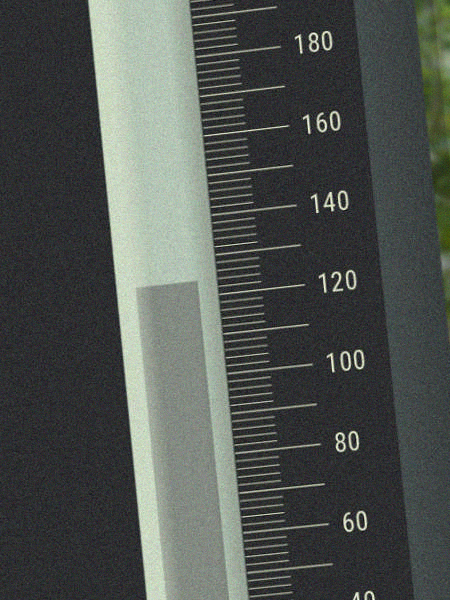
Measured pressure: 124 mmHg
